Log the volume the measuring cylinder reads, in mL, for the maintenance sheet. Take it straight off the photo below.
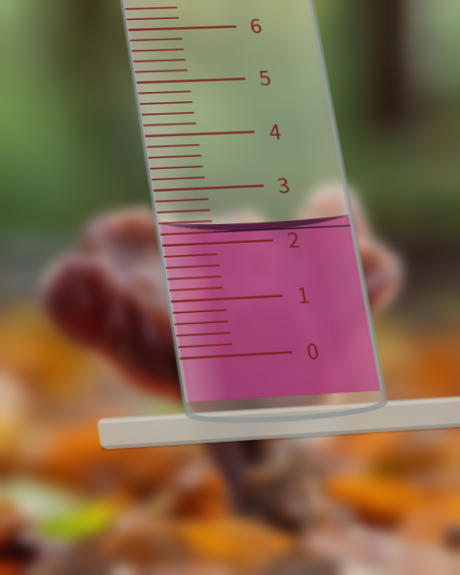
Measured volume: 2.2 mL
